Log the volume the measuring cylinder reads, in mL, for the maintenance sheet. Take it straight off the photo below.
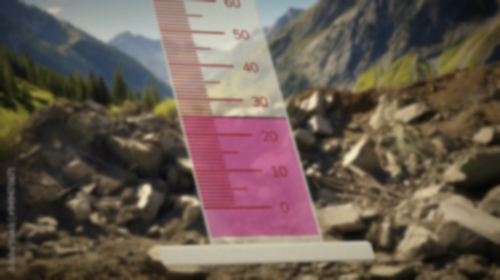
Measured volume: 25 mL
